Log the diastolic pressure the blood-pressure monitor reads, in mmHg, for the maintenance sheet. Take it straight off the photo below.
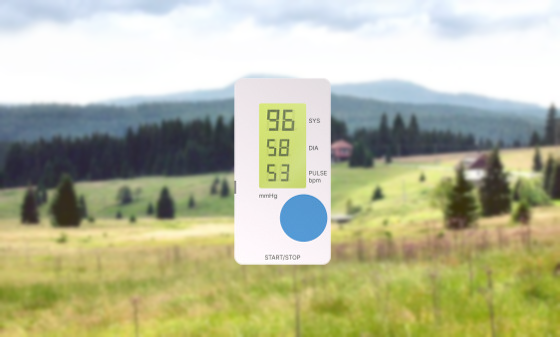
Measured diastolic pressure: 58 mmHg
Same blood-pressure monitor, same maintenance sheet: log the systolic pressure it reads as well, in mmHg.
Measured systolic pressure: 96 mmHg
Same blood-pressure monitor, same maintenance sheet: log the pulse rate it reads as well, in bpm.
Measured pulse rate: 53 bpm
